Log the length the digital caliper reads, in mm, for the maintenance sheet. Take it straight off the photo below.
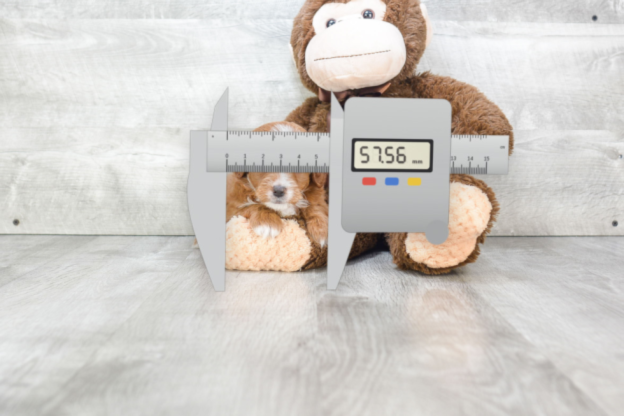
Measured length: 57.56 mm
